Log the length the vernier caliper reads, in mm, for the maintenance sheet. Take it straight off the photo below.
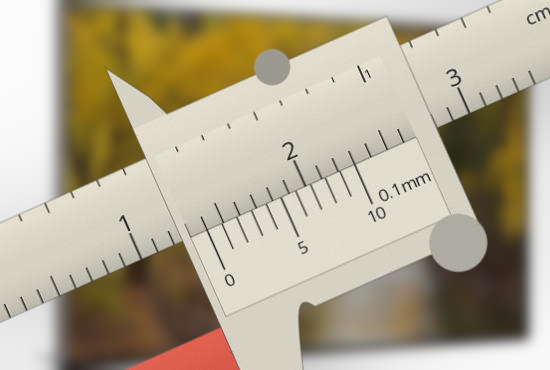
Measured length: 14.0 mm
